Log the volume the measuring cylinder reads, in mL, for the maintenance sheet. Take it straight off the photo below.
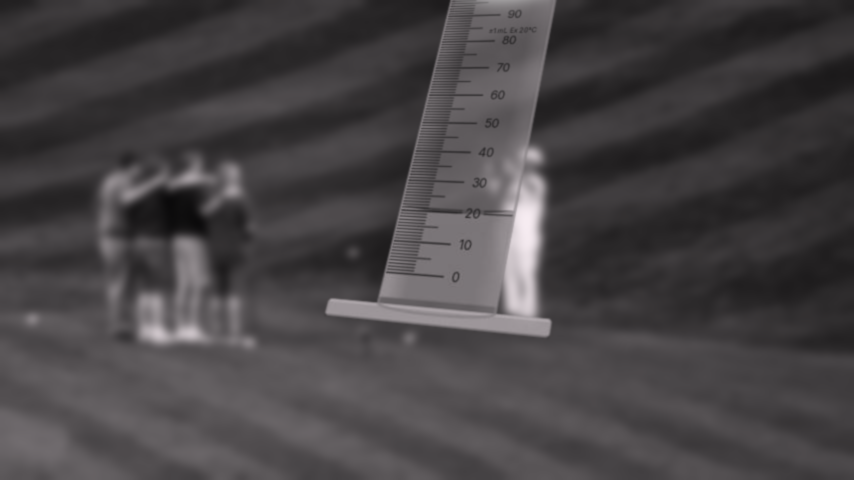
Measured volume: 20 mL
